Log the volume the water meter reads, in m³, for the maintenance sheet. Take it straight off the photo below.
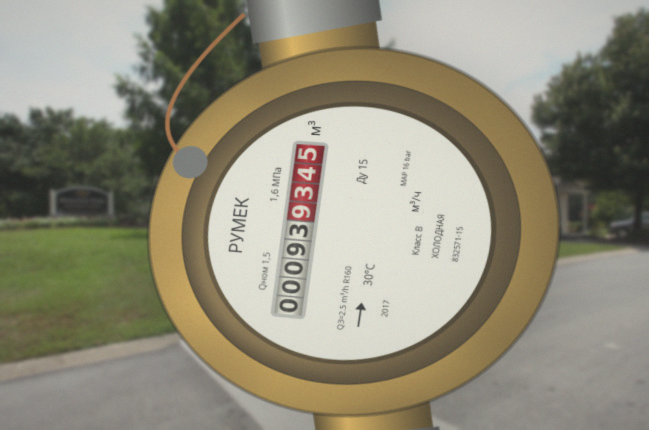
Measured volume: 93.9345 m³
